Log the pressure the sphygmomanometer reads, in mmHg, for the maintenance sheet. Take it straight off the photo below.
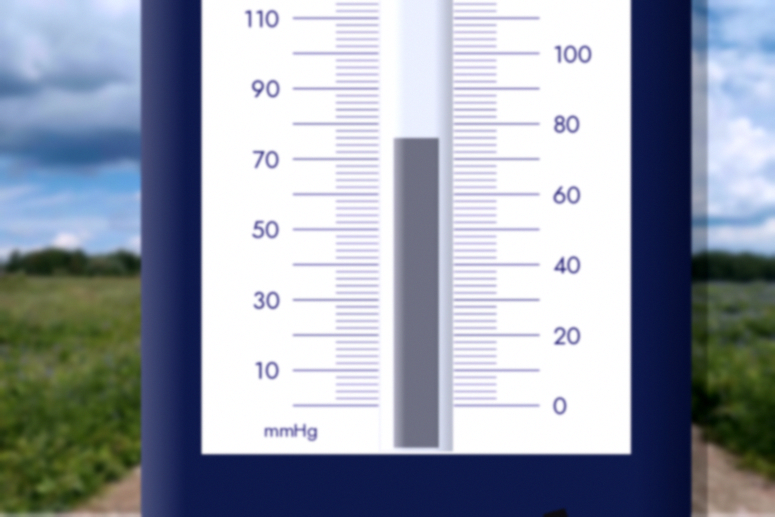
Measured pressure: 76 mmHg
